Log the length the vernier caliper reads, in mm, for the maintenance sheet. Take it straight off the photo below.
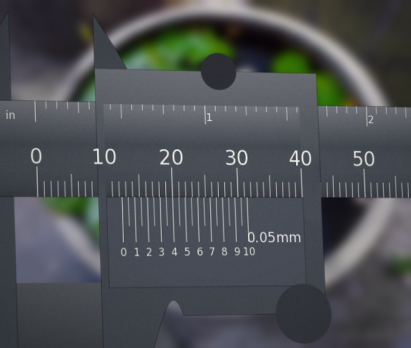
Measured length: 12.4 mm
